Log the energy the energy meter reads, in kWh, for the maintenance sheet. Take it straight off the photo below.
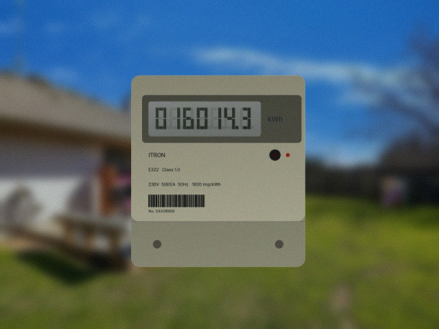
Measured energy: 16014.3 kWh
